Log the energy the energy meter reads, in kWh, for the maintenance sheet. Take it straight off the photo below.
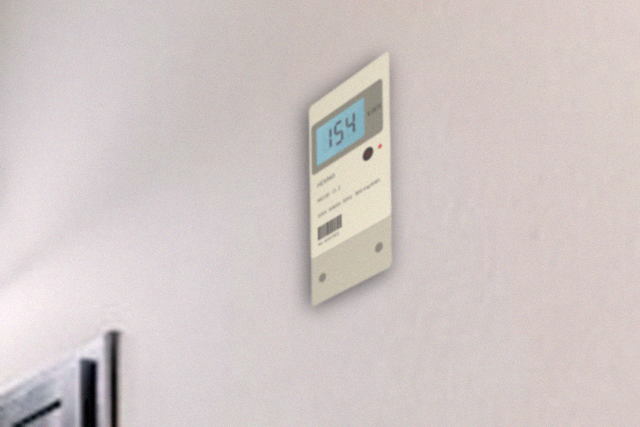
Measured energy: 154 kWh
